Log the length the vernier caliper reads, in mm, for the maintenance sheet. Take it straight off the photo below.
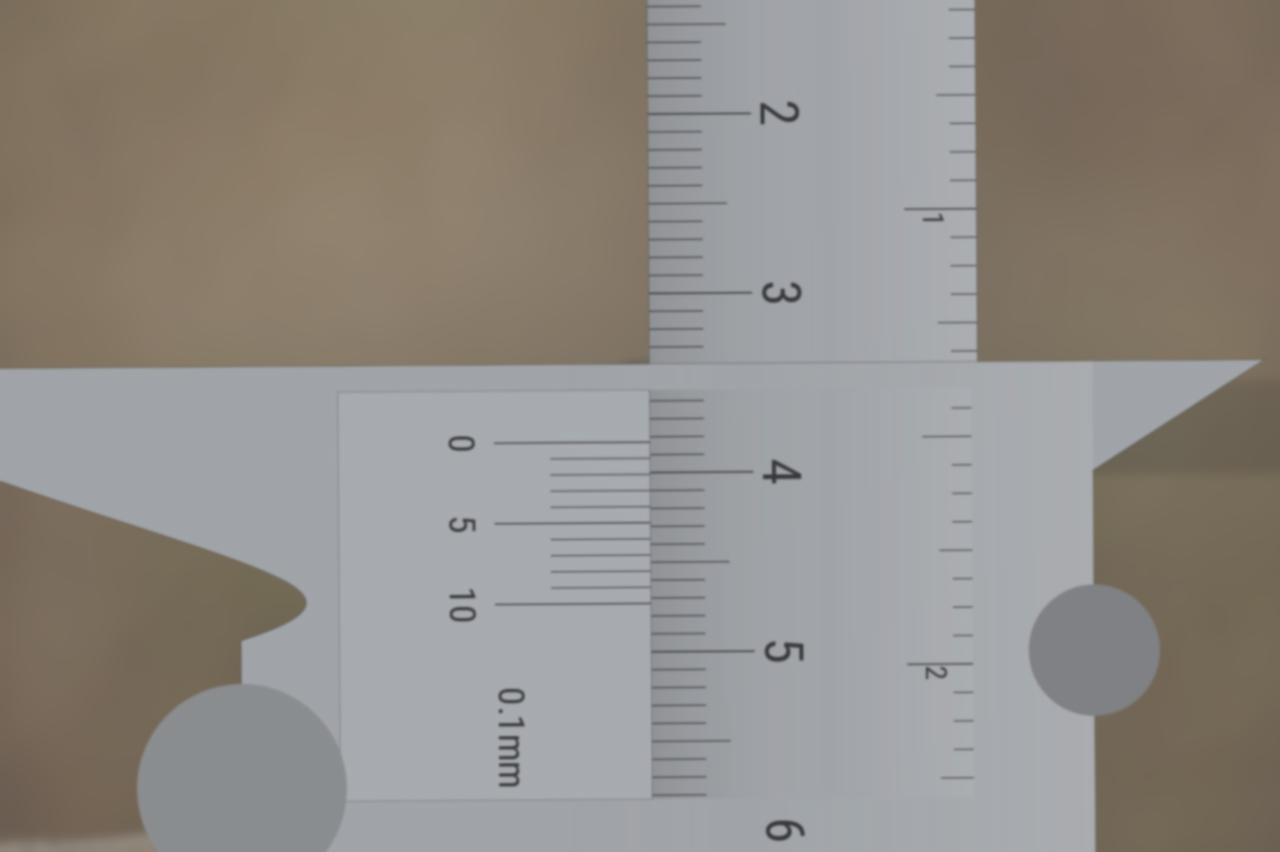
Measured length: 38.3 mm
